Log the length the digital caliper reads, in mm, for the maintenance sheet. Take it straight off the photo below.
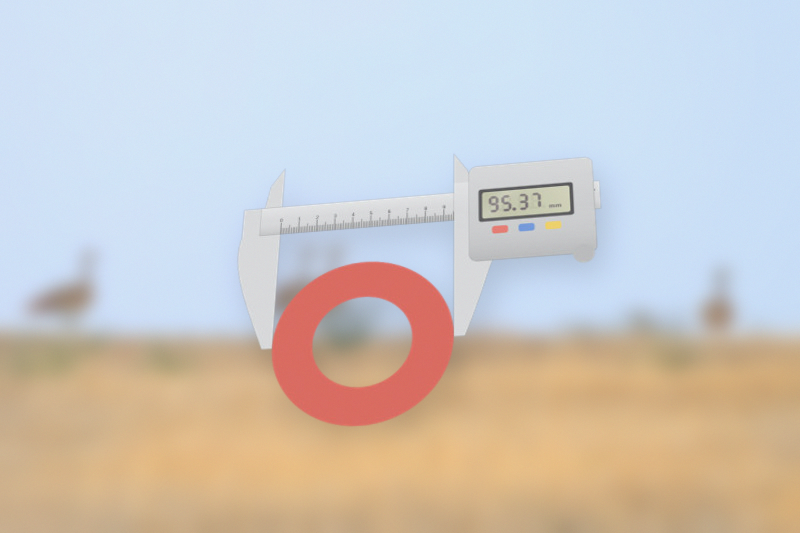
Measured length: 95.37 mm
